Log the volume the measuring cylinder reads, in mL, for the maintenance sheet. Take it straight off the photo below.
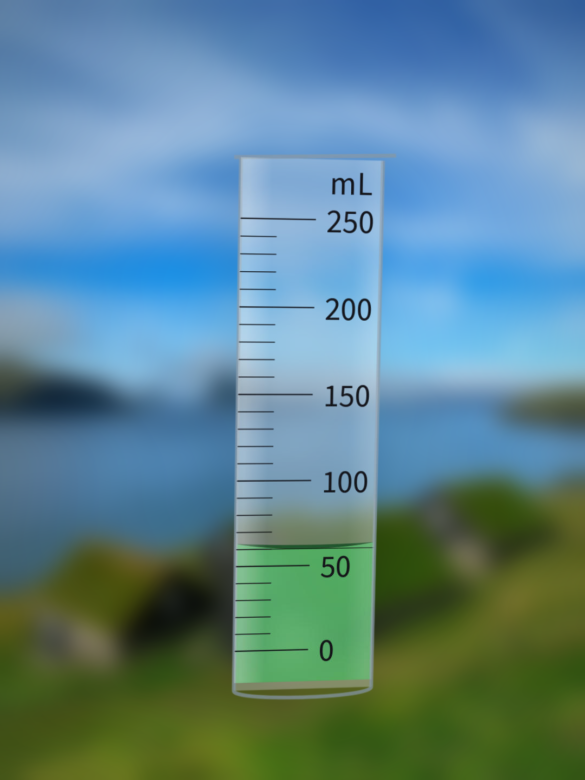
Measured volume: 60 mL
